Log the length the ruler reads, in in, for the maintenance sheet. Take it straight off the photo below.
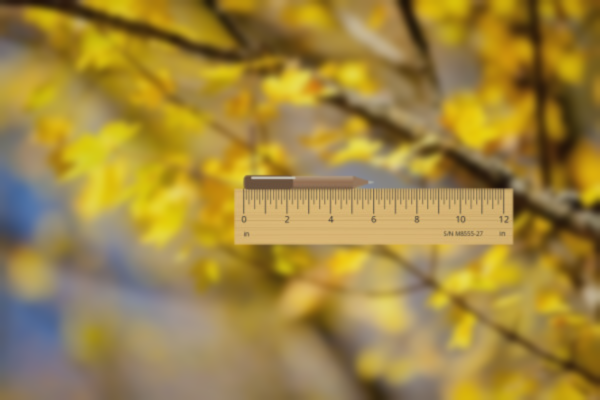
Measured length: 6 in
